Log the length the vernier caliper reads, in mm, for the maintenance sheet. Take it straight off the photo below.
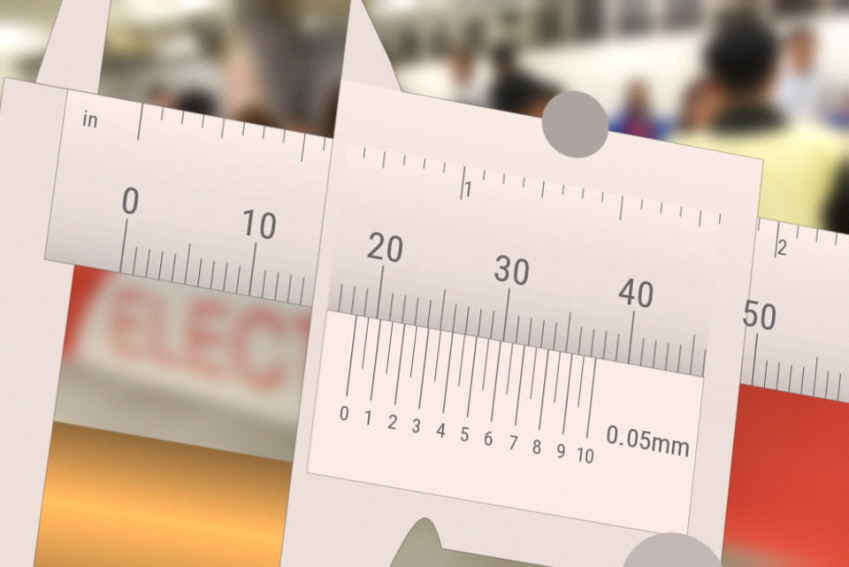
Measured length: 18.4 mm
